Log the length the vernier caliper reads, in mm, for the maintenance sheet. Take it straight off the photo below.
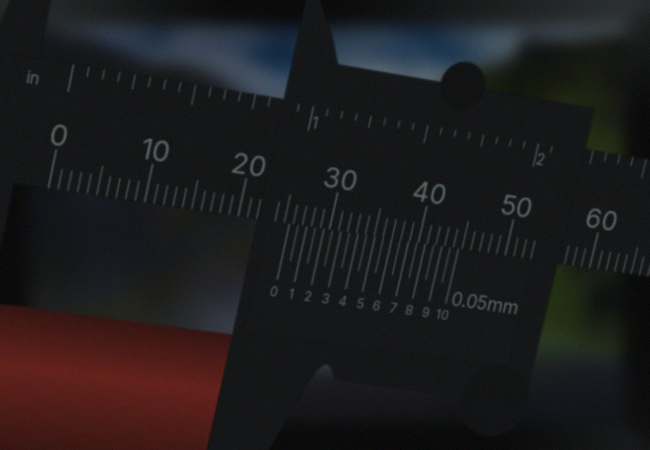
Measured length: 25.6 mm
